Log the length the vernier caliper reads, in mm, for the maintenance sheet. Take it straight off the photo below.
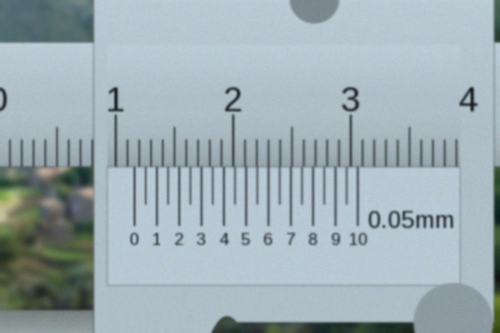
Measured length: 11.6 mm
